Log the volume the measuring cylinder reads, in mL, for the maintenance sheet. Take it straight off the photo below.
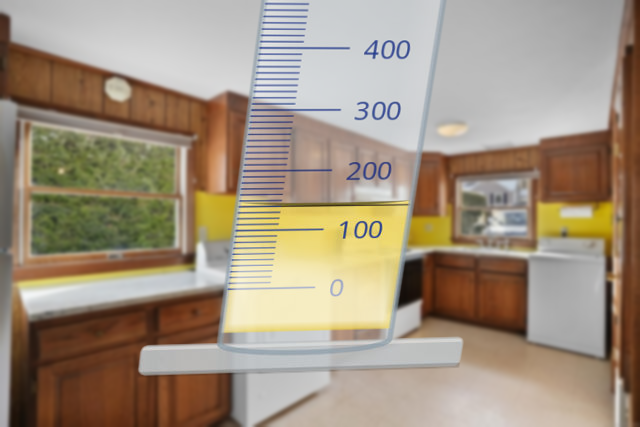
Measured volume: 140 mL
